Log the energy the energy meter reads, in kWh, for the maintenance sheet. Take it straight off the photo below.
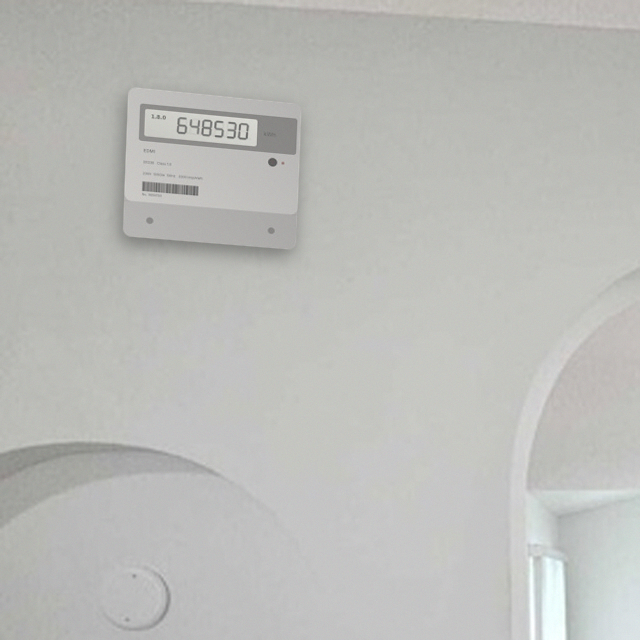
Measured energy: 648530 kWh
